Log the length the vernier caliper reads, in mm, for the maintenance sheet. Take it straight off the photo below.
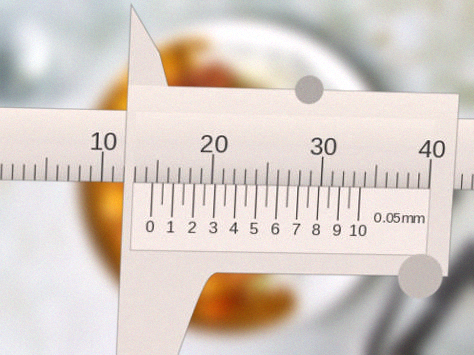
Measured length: 14.6 mm
